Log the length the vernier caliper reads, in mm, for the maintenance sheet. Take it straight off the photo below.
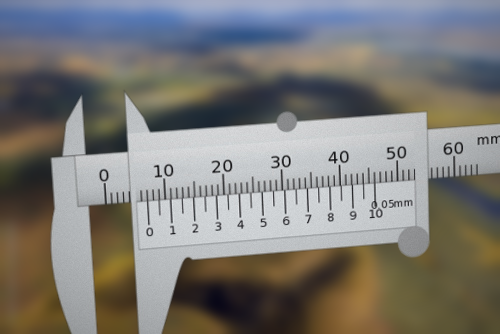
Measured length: 7.0 mm
